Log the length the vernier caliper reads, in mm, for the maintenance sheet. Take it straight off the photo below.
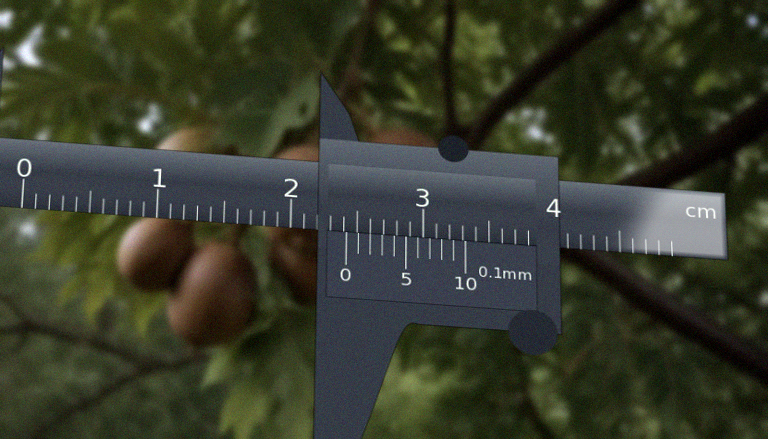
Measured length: 24.2 mm
